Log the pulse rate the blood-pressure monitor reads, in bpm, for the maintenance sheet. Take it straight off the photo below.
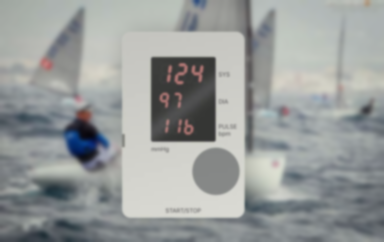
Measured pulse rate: 116 bpm
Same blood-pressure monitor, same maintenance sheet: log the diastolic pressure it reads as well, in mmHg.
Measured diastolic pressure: 97 mmHg
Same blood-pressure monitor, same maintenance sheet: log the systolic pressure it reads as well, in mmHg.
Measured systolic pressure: 124 mmHg
